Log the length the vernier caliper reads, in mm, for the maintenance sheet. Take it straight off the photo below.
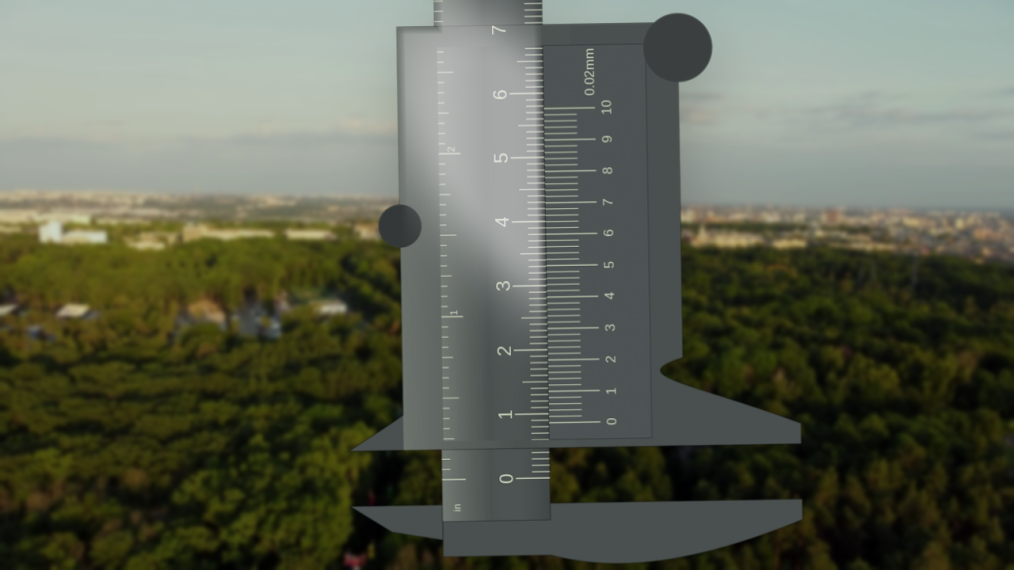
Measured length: 8.6 mm
